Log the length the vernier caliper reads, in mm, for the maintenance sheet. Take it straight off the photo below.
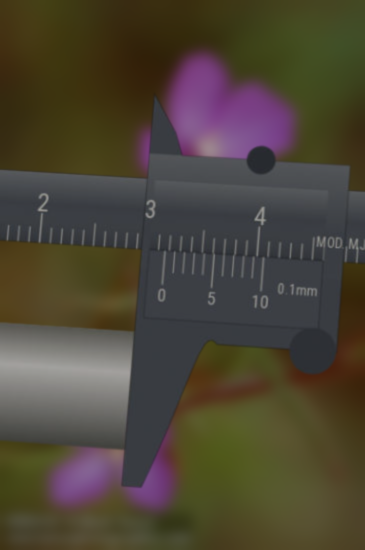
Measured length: 31.6 mm
